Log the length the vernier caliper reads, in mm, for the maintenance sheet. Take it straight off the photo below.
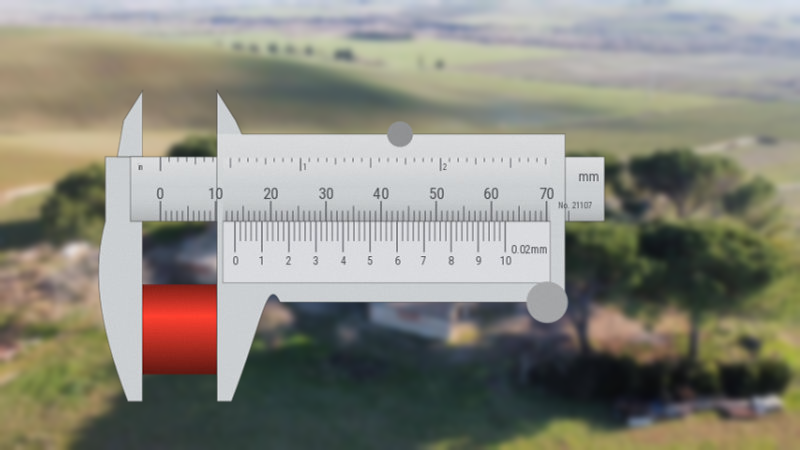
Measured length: 13.5 mm
